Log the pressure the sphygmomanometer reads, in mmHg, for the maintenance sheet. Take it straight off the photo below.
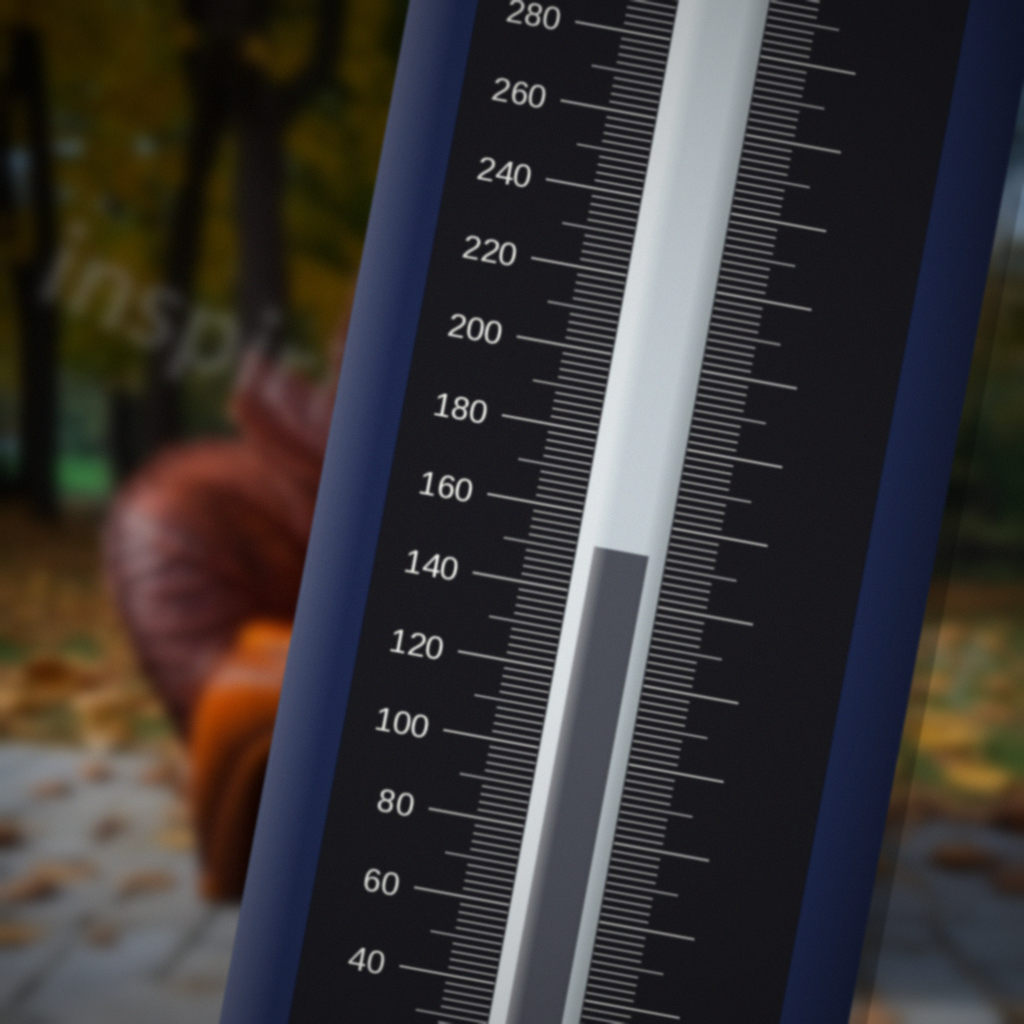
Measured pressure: 152 mmHg
